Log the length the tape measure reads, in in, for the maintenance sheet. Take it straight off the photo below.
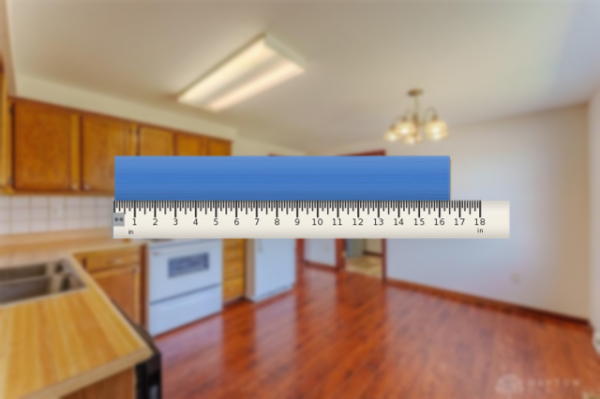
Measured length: 16.5 in
